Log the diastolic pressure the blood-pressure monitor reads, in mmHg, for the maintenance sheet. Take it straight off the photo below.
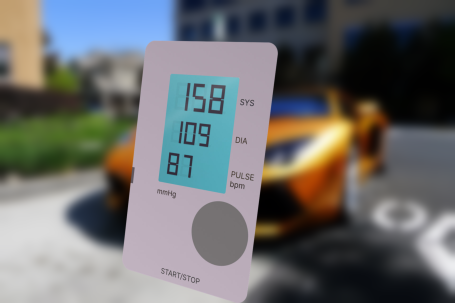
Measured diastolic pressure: 109 mmHg
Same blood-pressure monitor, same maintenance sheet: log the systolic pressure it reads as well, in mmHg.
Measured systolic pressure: 158 mmHg
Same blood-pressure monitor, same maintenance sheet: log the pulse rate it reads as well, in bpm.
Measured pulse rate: 87 bpm
